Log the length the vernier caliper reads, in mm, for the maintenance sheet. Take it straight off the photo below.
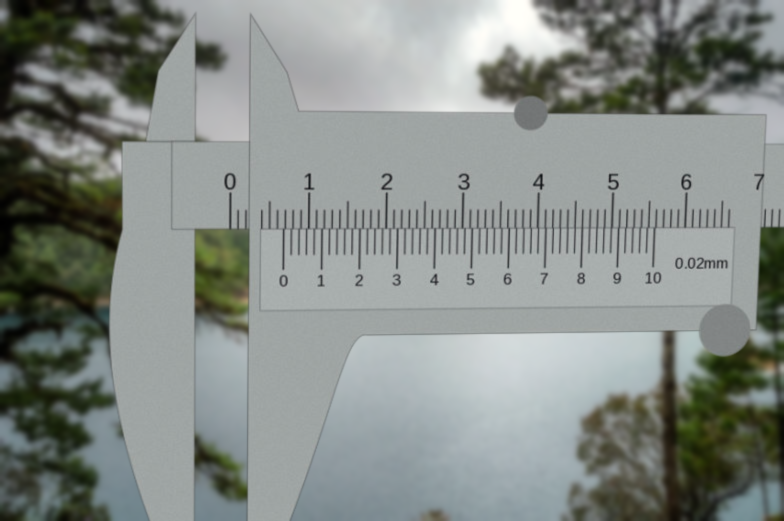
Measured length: 6.8 mm
